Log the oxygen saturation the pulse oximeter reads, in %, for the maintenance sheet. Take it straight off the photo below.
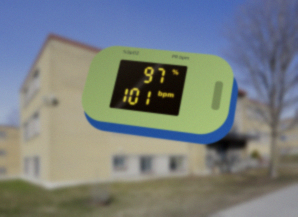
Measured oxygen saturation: 97 %
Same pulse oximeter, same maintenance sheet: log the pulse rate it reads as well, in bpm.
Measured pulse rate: 101 bpm
